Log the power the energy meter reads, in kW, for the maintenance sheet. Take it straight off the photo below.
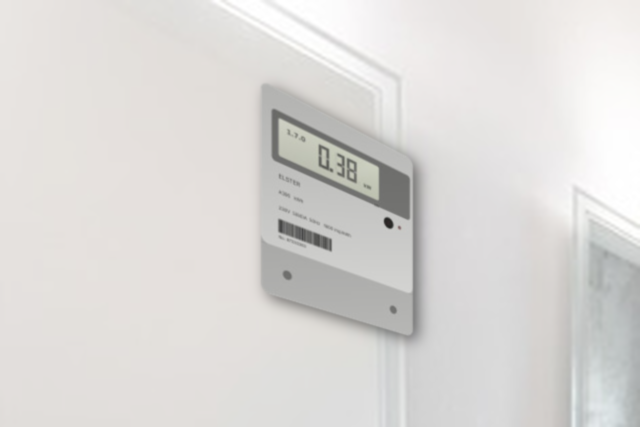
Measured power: 0.38 kW
